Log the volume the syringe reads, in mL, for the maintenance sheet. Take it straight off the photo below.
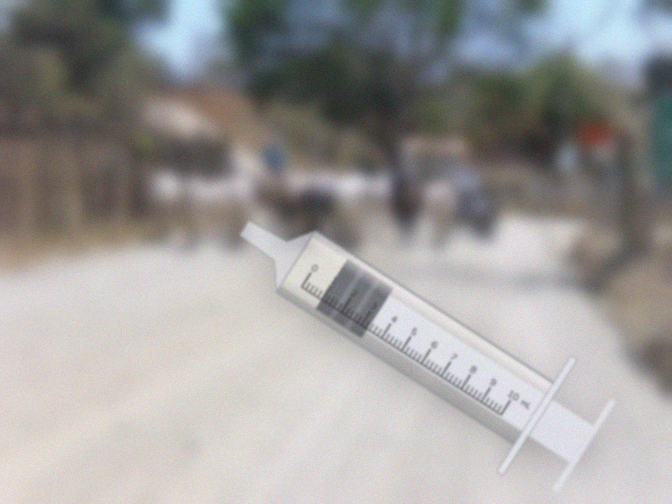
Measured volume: 1 mL
